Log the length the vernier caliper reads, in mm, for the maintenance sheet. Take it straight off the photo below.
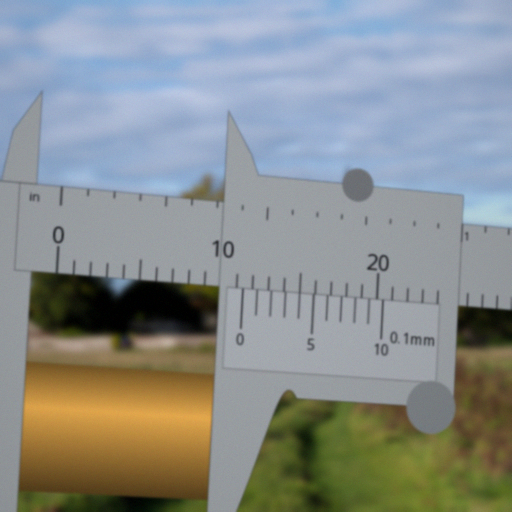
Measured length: 11.4 mm
